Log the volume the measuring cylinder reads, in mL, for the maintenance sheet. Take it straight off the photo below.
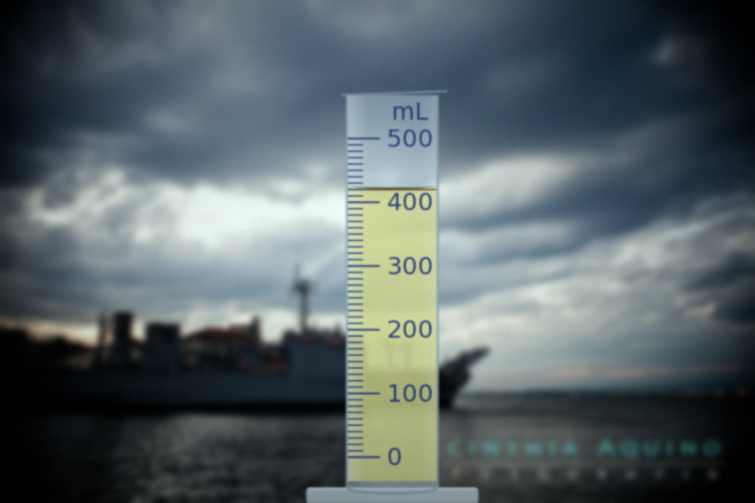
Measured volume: 420 mL
